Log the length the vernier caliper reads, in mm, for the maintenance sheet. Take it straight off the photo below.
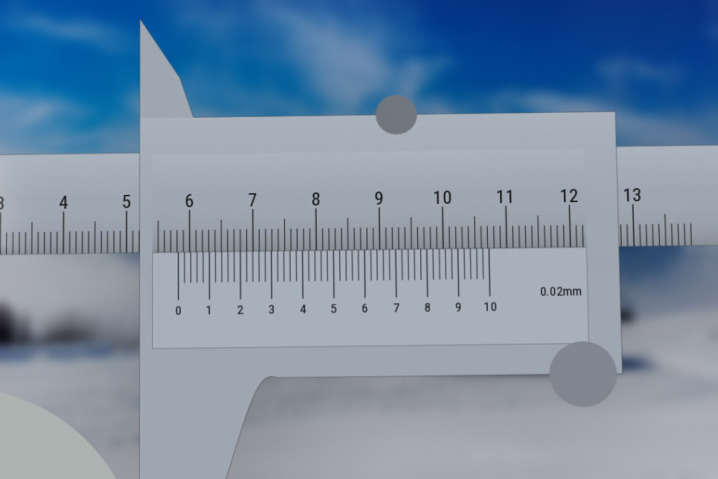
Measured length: 58.2 mm
